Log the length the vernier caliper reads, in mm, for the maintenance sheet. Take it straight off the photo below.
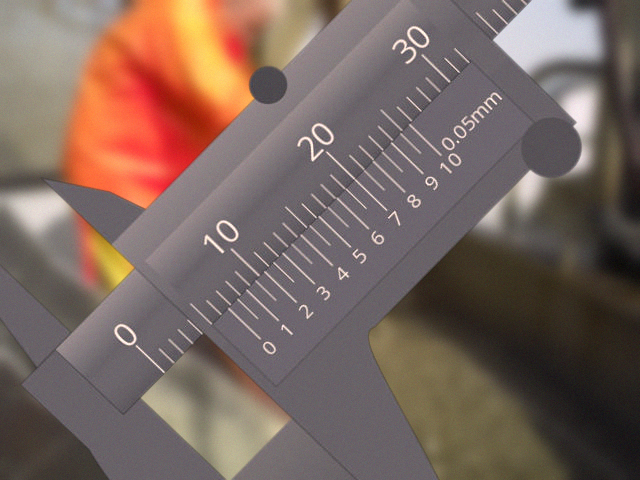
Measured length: 6.7 mm
